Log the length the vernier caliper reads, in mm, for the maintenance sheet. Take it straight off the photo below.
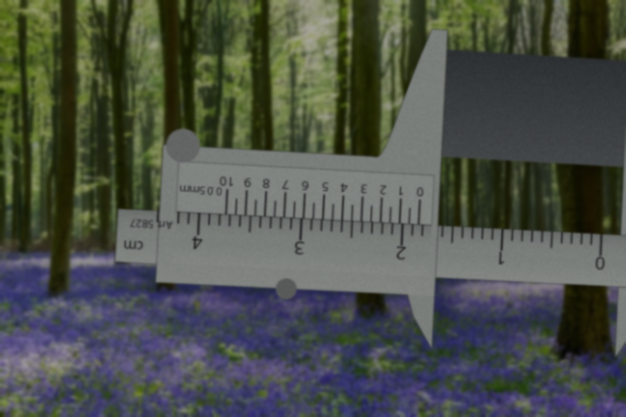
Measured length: 18.4 mm
